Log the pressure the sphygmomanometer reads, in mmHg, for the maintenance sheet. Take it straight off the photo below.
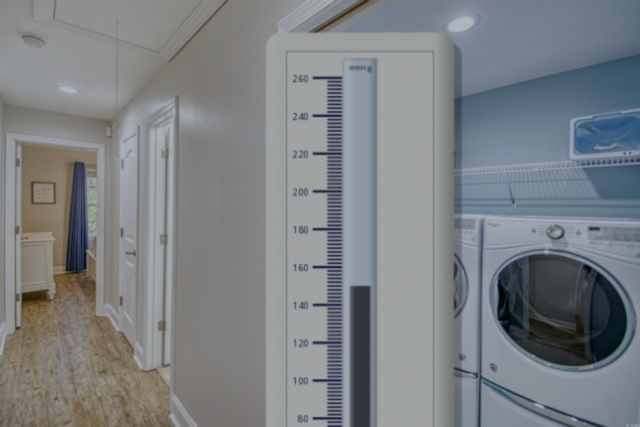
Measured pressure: 150 mmHg
